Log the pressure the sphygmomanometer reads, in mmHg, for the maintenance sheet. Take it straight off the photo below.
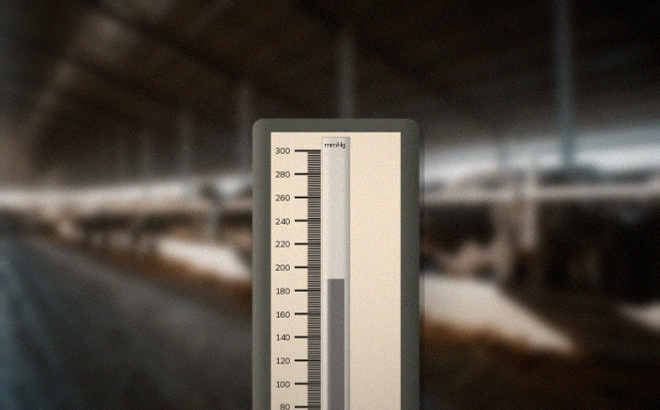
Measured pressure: 190 mmHg
